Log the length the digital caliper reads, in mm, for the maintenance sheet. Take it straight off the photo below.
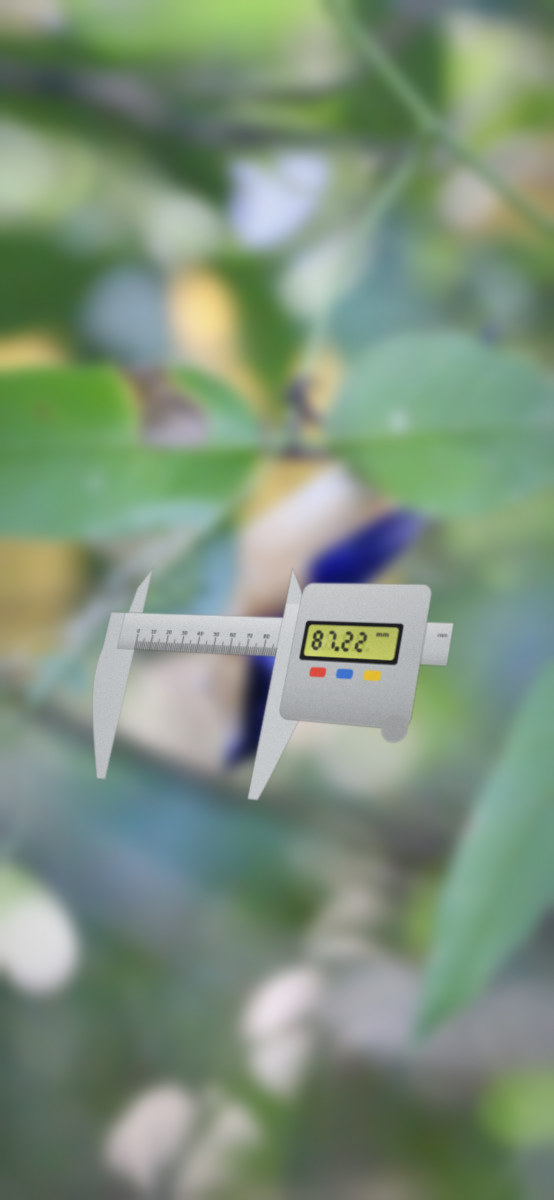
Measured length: 87.22 mm
